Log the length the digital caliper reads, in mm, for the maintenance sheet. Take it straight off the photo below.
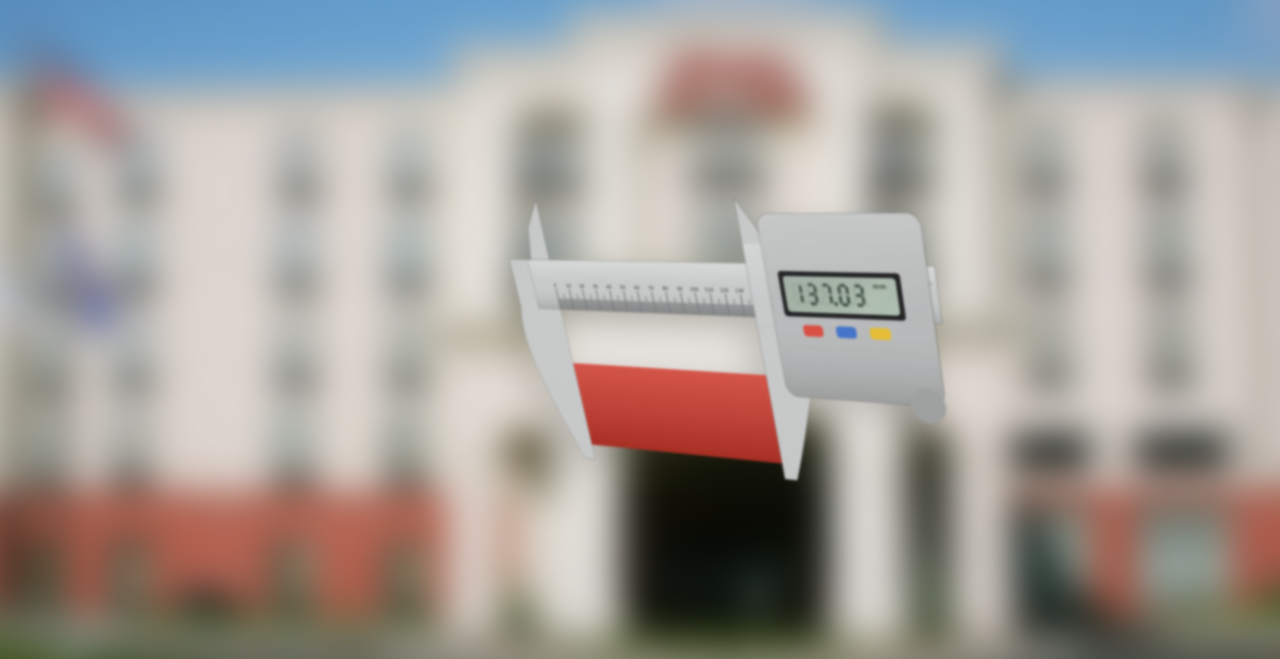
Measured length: 137.03 mm
